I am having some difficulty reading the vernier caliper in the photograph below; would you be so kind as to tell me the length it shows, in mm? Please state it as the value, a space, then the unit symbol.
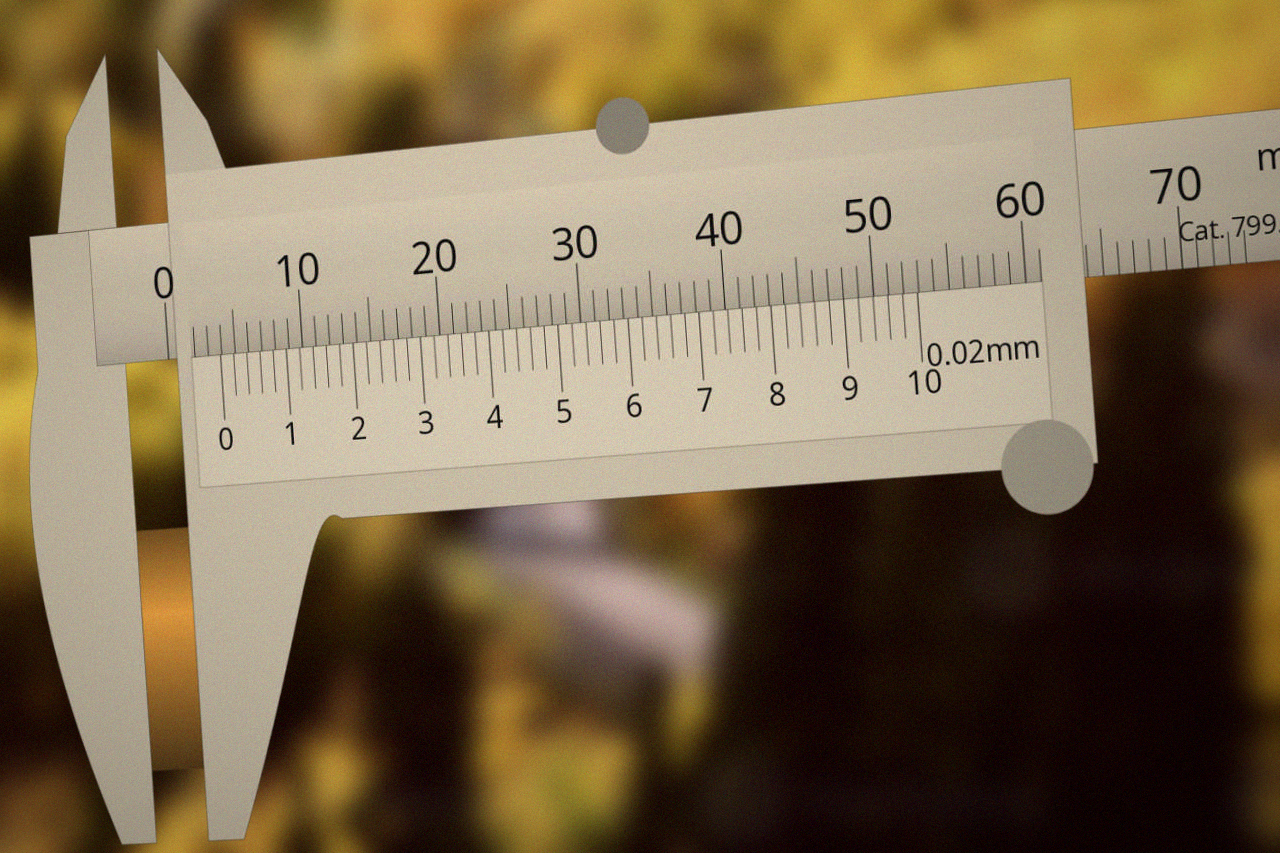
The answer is 3.9 mm
